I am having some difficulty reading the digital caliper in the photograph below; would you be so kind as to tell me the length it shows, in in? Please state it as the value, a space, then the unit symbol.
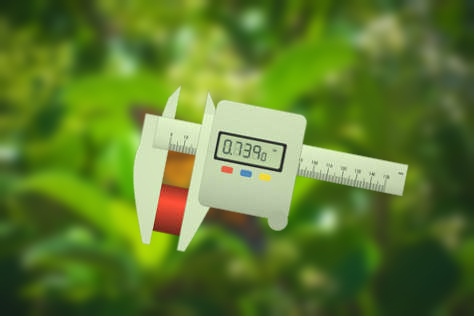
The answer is 0.7390 in
